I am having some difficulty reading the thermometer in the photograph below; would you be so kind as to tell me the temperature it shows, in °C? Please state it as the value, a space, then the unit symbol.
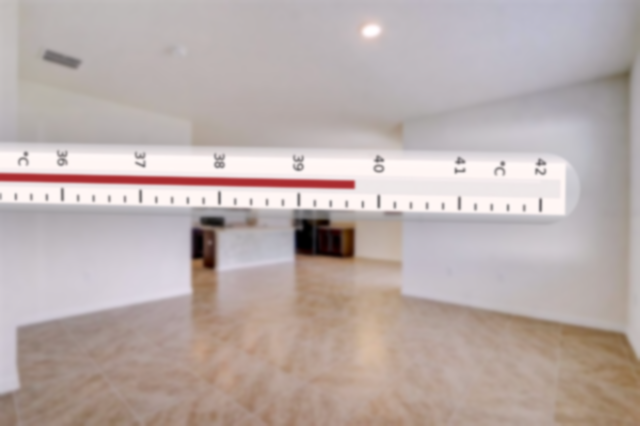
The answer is 39.7 °C
